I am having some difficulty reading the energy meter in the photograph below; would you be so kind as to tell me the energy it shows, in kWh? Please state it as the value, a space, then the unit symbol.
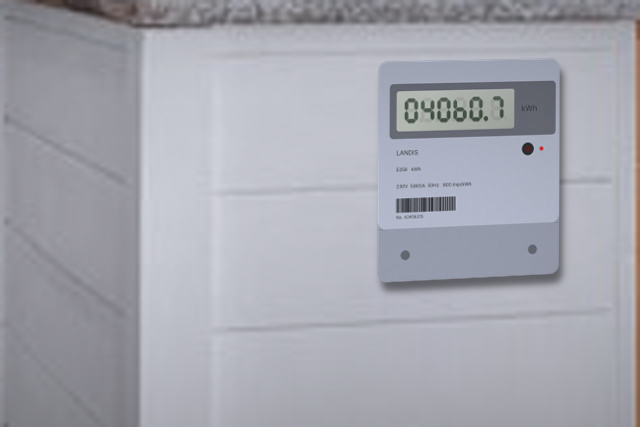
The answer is 4060.7 kWh
